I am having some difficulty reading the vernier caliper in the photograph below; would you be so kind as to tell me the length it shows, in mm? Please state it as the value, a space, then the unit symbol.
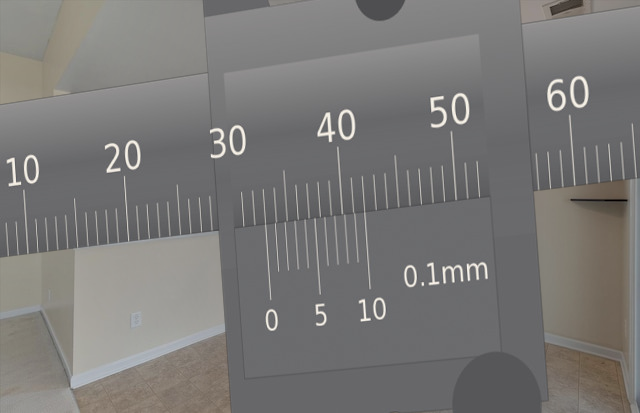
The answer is 33.0 mm
